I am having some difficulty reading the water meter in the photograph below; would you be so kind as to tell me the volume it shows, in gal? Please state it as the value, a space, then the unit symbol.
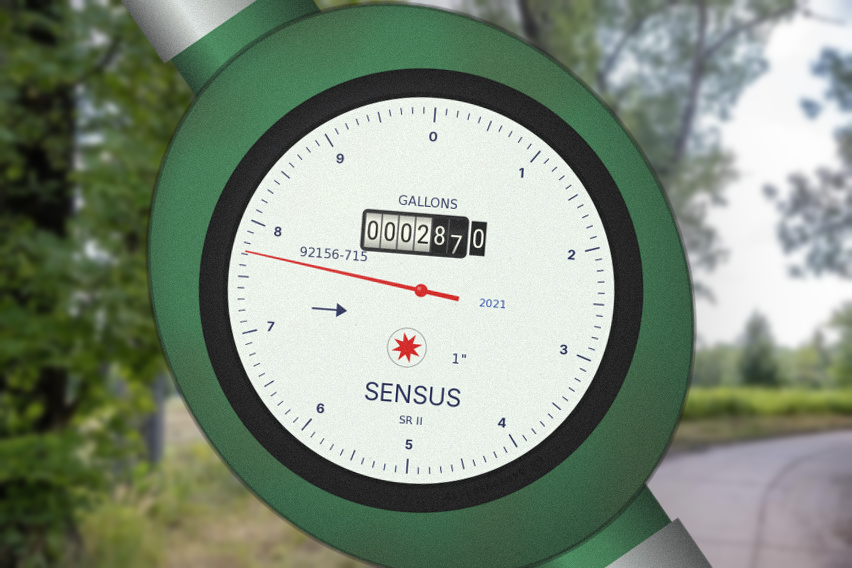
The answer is 2867.7 gal
